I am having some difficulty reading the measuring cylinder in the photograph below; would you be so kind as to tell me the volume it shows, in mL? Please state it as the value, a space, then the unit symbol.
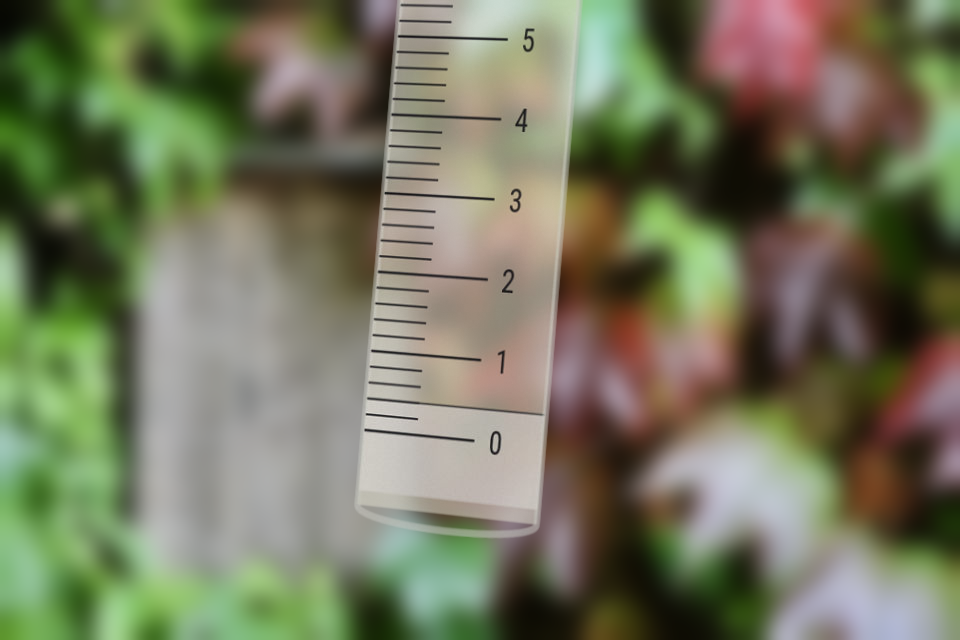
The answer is 0.4 mL
